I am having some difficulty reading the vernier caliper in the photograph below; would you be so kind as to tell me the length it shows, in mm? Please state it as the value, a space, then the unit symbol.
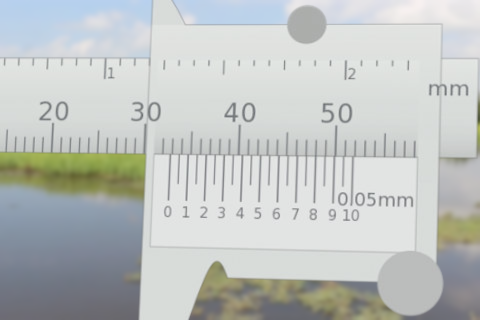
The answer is 32.8 mm
